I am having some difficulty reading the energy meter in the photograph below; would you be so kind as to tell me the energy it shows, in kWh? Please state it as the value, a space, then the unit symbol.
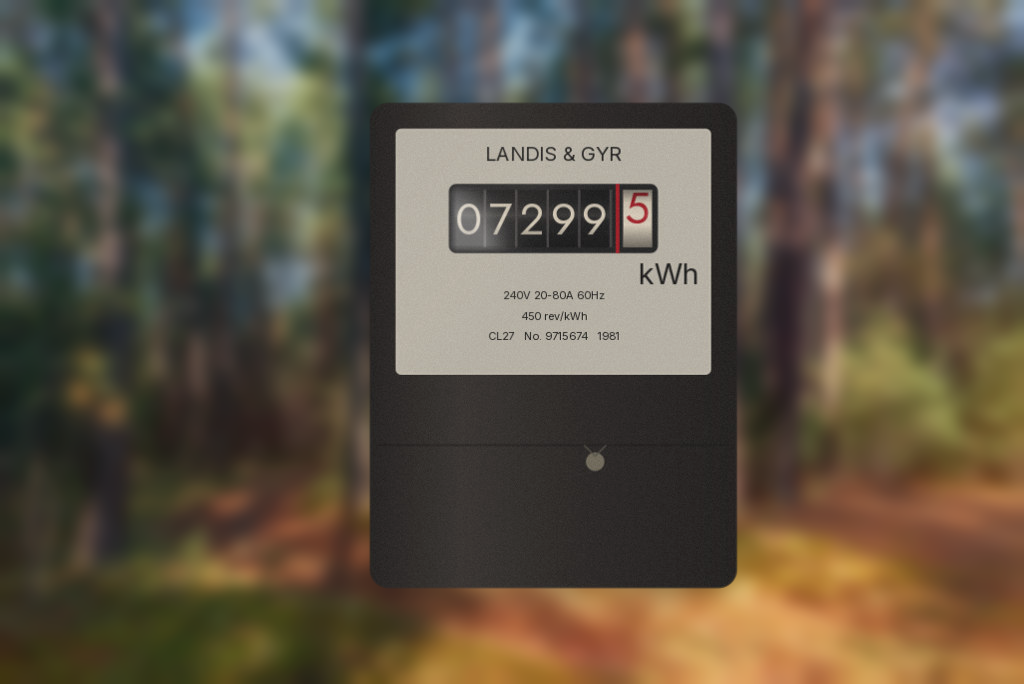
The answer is 7299.5 kWh
